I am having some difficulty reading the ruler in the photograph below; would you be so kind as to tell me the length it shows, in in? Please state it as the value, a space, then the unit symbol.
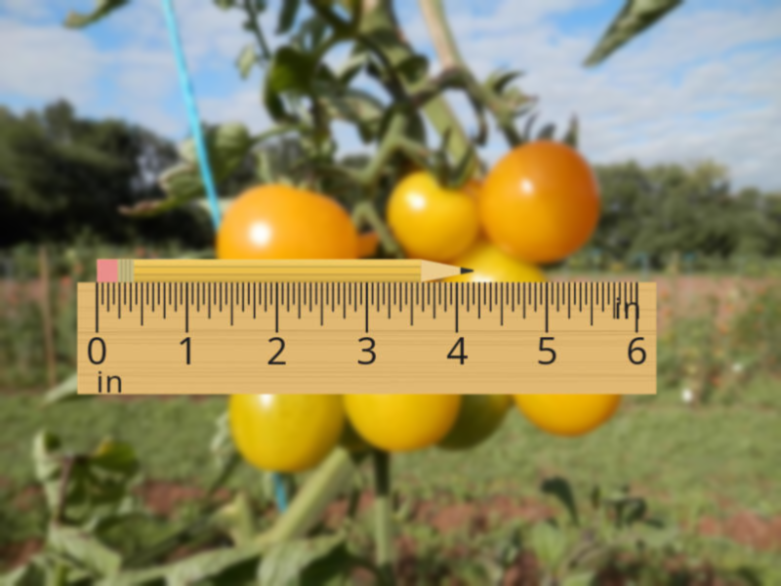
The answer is 4.1875 in
